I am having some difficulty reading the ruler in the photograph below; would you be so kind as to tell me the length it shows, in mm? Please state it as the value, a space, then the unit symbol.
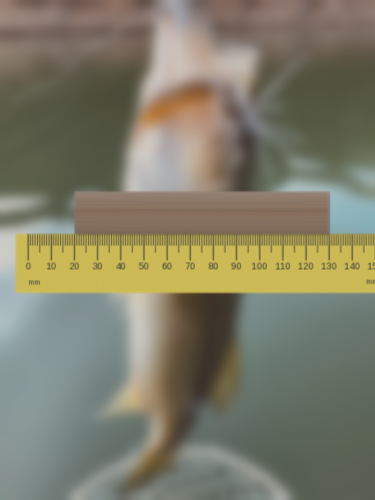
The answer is 110 mm
